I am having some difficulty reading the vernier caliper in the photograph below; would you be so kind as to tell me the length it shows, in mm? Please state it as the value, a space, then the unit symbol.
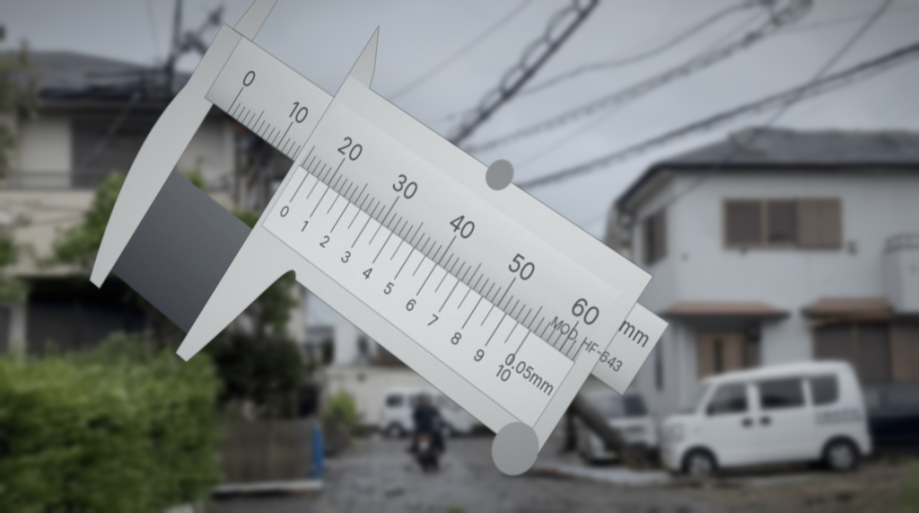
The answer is 16.4 mm
